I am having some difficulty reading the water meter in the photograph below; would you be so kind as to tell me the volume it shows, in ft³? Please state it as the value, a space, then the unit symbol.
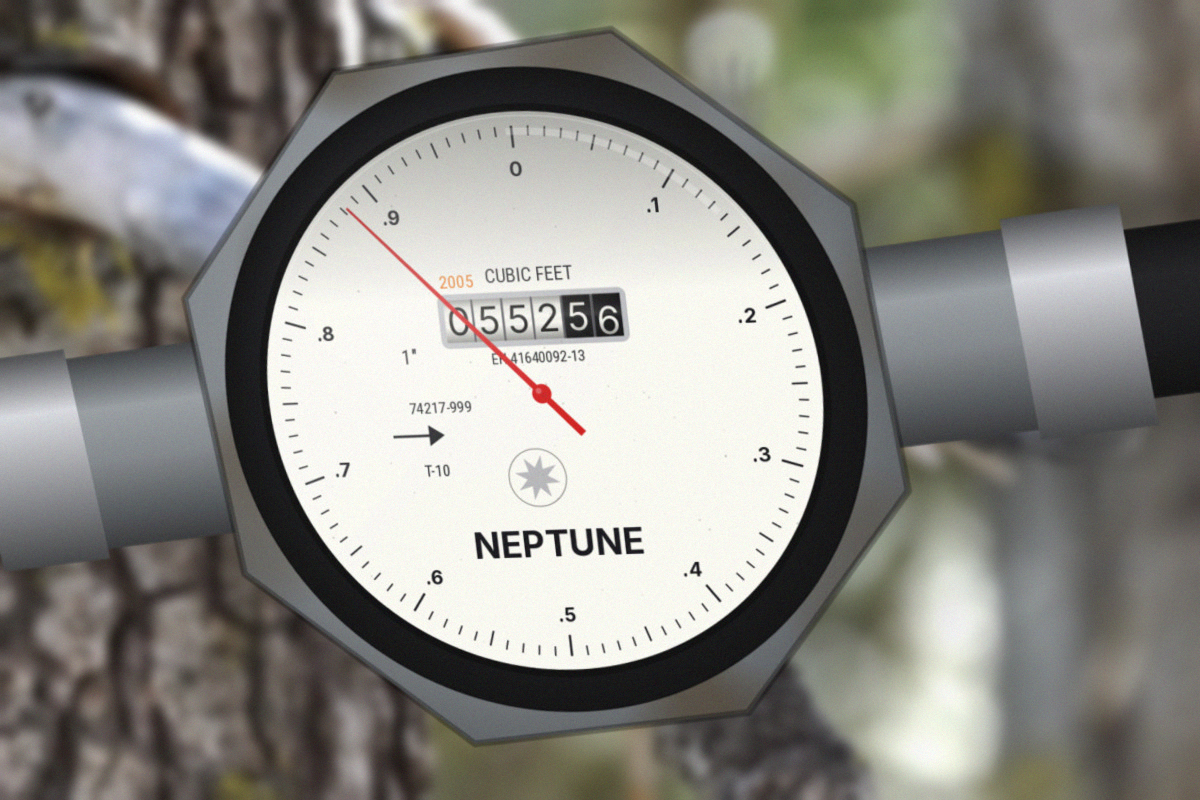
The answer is 55255.88 ft³
